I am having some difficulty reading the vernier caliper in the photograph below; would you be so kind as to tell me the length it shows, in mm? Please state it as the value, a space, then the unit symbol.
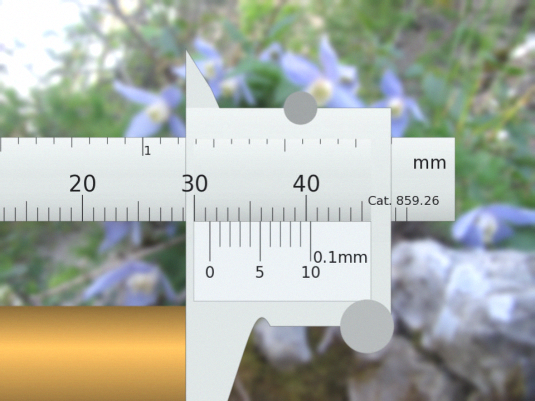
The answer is 31.4 mm
